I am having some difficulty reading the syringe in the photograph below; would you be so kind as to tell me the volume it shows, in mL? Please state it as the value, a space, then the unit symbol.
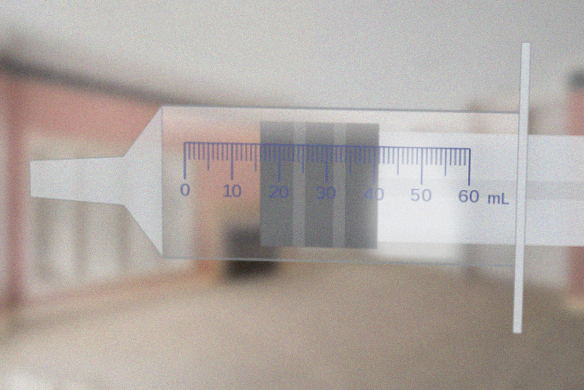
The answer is 16 mL
